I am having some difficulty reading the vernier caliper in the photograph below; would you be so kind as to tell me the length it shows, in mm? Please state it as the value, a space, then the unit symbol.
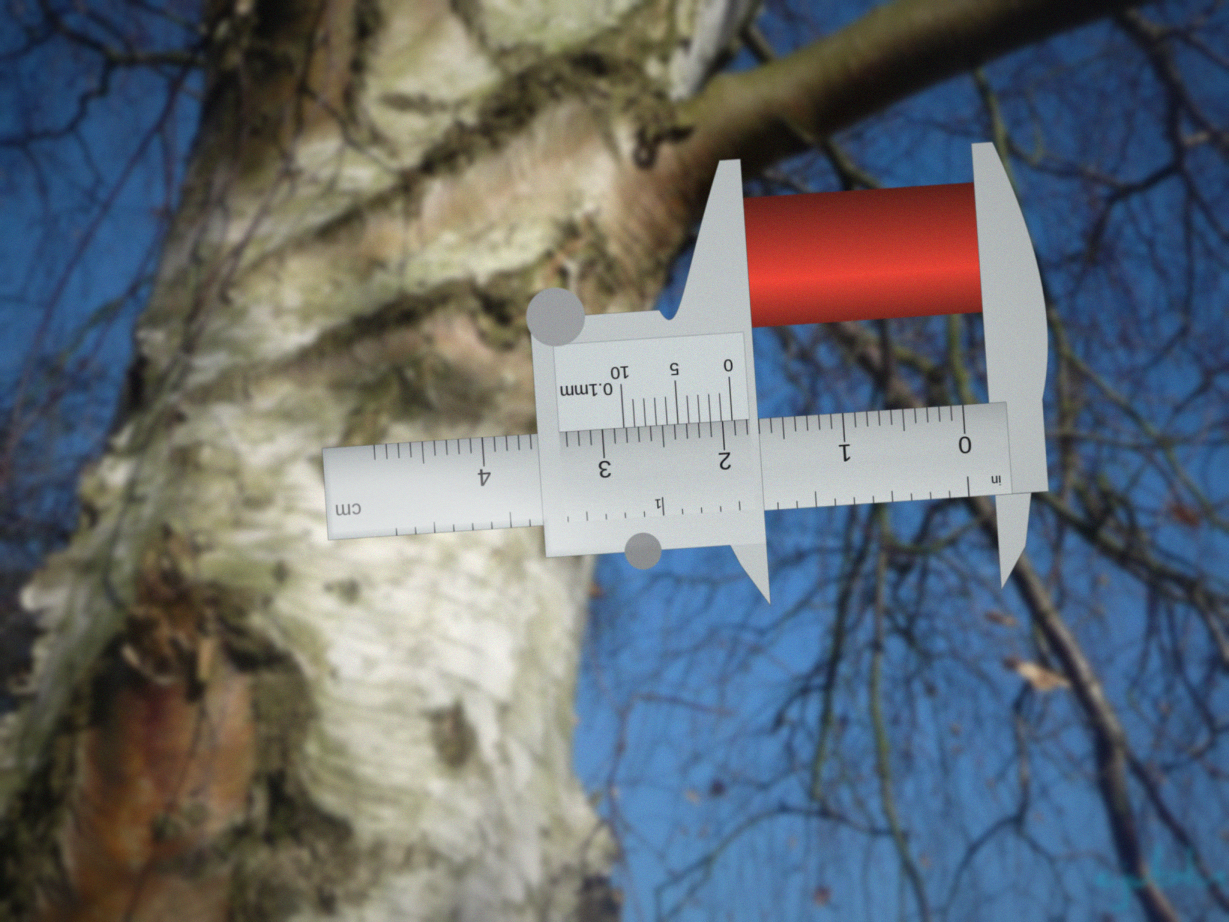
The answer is 19.2 mm
